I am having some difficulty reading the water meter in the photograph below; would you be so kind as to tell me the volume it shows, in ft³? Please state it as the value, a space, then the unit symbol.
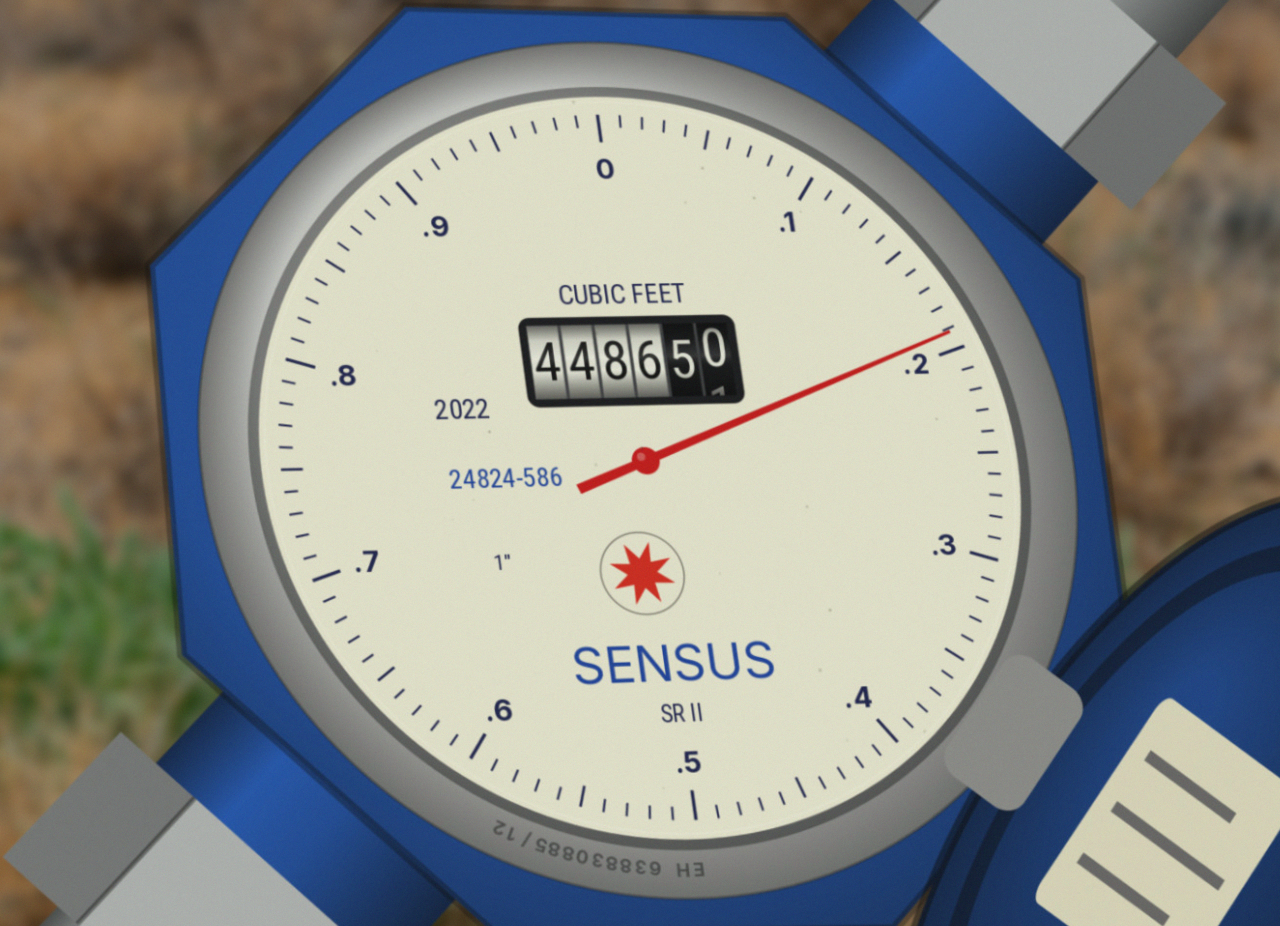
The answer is 448650.19 ft³
